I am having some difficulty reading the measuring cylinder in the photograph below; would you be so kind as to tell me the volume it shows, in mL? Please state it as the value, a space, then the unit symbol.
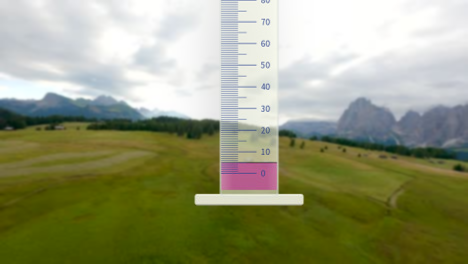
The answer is 5 mL
